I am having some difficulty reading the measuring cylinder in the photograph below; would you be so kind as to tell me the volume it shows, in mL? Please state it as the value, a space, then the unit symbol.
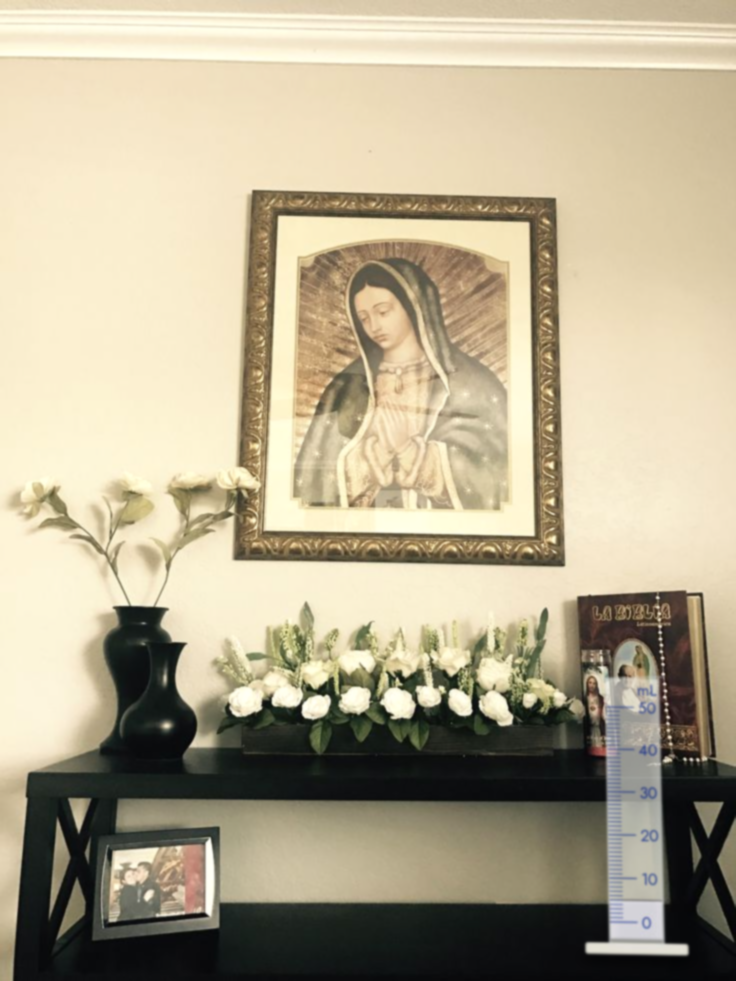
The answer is 5 mL
